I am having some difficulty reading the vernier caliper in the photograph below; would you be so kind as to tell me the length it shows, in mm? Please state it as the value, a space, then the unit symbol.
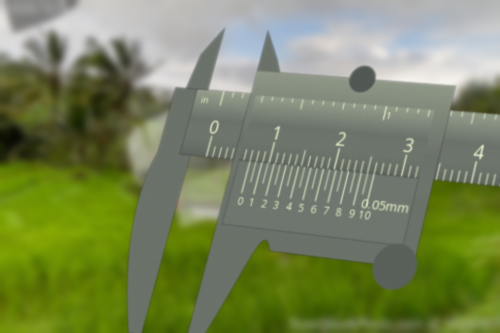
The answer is 7.0 mm
